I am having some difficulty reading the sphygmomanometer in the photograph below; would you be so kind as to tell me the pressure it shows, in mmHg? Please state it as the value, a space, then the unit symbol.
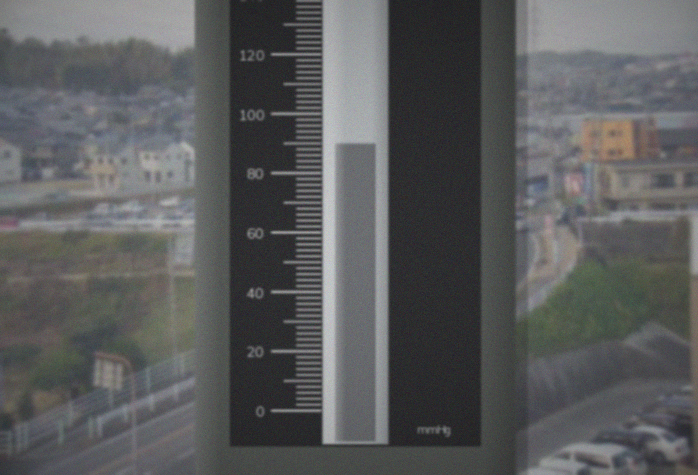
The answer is 90 mmHg
